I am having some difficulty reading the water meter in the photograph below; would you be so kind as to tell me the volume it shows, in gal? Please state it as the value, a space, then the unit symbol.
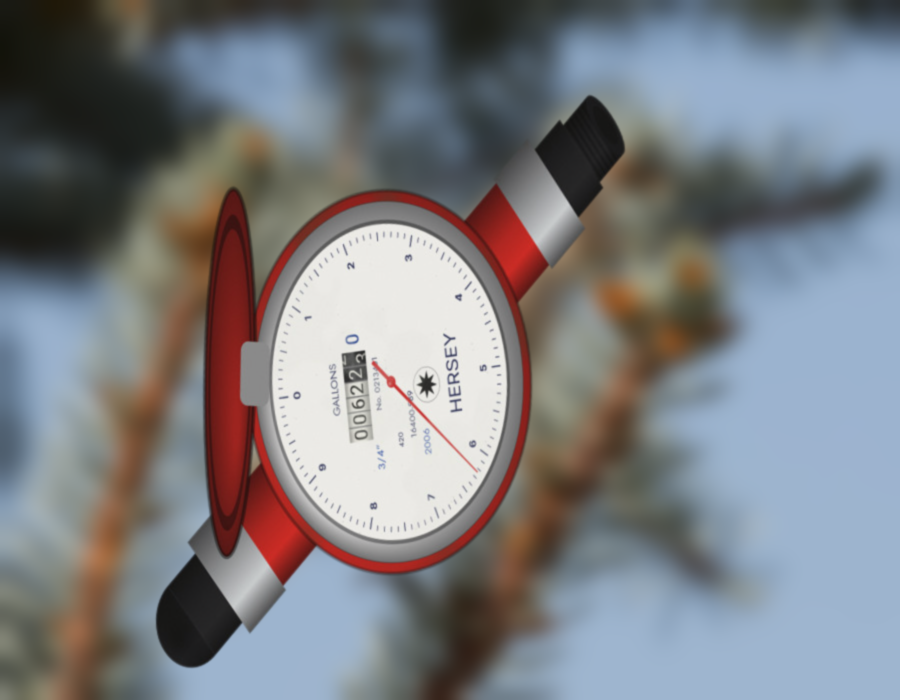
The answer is 62226.2 gal
